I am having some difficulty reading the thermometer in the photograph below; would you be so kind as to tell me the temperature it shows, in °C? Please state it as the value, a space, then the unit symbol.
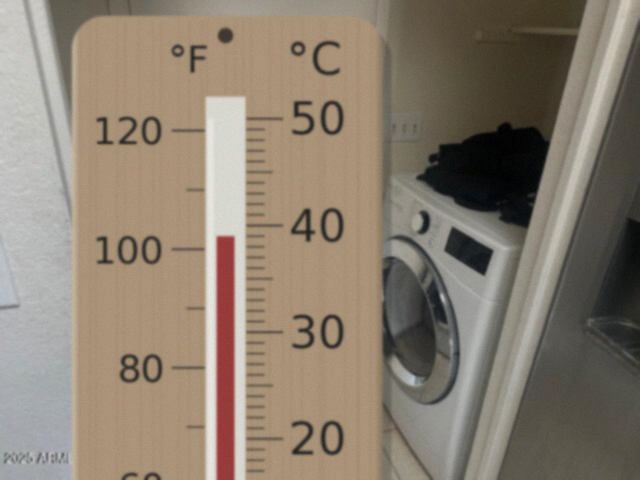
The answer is 39 °C
